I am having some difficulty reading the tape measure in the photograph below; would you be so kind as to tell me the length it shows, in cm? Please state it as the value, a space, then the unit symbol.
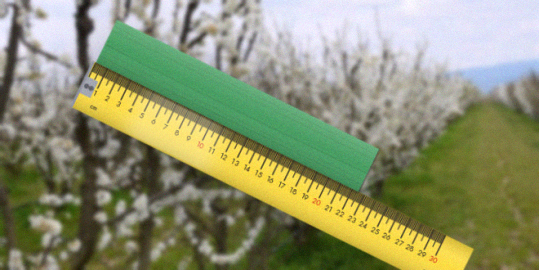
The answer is 22.5 cm
